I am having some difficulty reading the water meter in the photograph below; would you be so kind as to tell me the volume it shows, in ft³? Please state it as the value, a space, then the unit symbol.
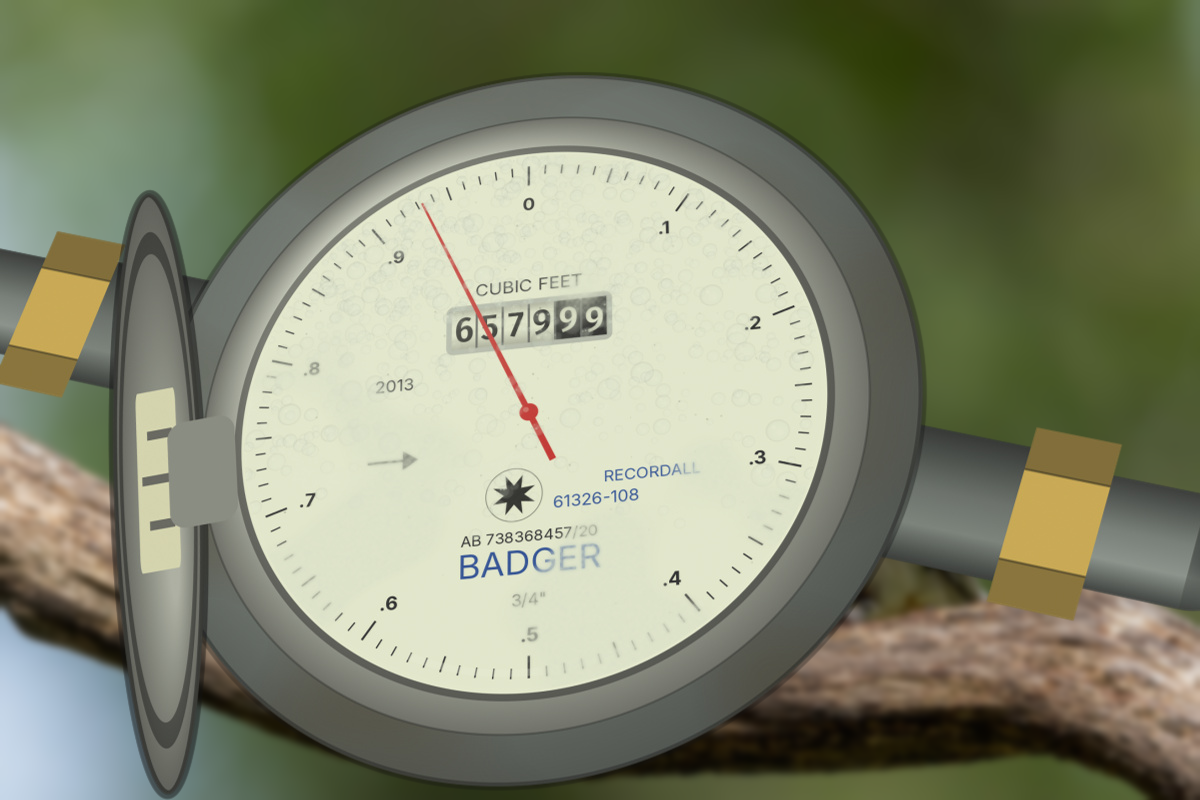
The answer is 657998.93 ft³
